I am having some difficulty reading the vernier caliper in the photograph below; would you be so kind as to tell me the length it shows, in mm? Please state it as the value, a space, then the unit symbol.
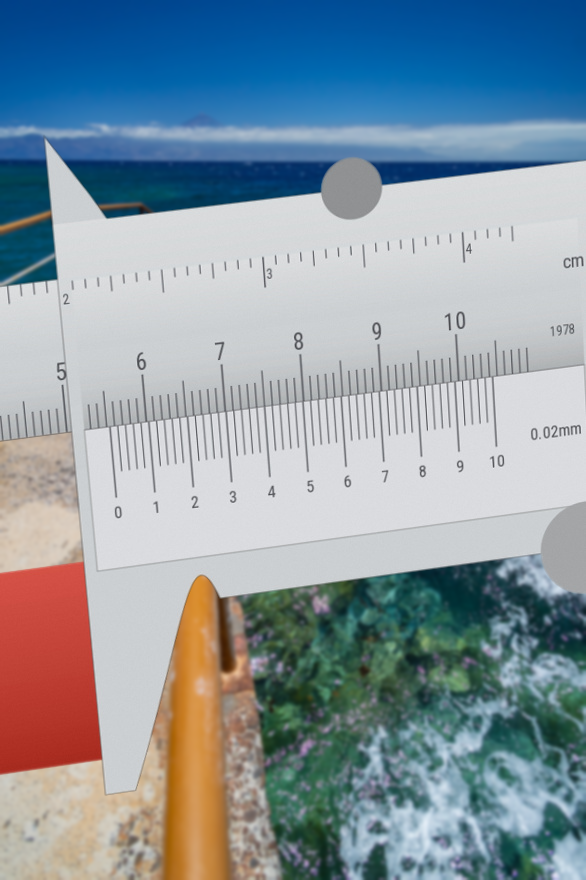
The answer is 55.4 mm
